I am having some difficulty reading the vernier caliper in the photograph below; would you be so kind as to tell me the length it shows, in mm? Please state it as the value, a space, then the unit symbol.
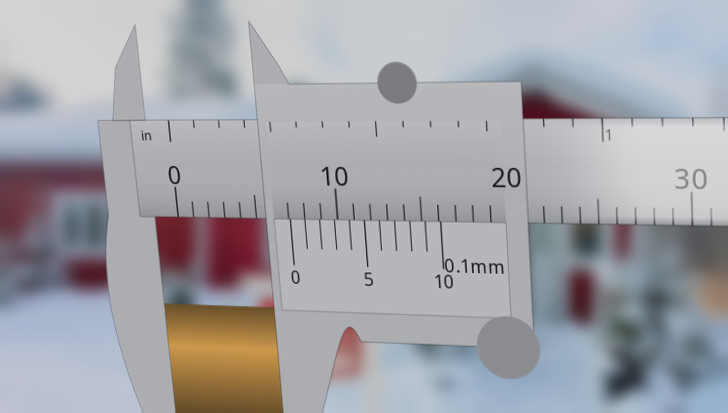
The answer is 7.1 mm
